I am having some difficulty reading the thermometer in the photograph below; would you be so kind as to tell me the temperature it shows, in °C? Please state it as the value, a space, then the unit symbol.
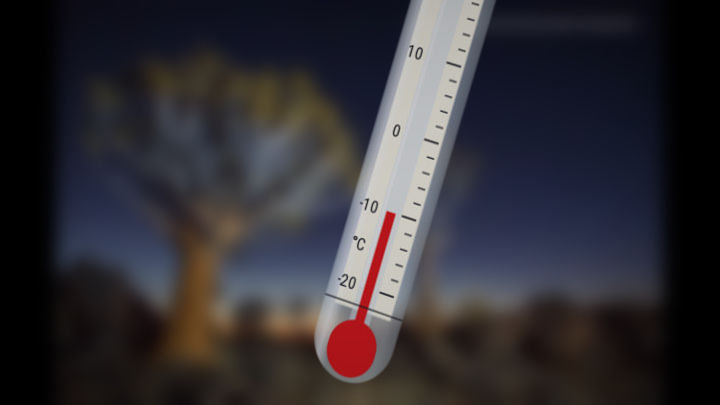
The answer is -10 °C
